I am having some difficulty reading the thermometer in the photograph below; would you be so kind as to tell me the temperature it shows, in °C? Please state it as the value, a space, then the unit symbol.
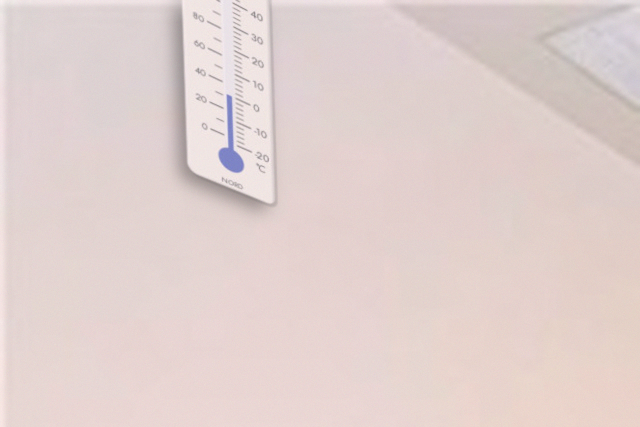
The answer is 0 °C
